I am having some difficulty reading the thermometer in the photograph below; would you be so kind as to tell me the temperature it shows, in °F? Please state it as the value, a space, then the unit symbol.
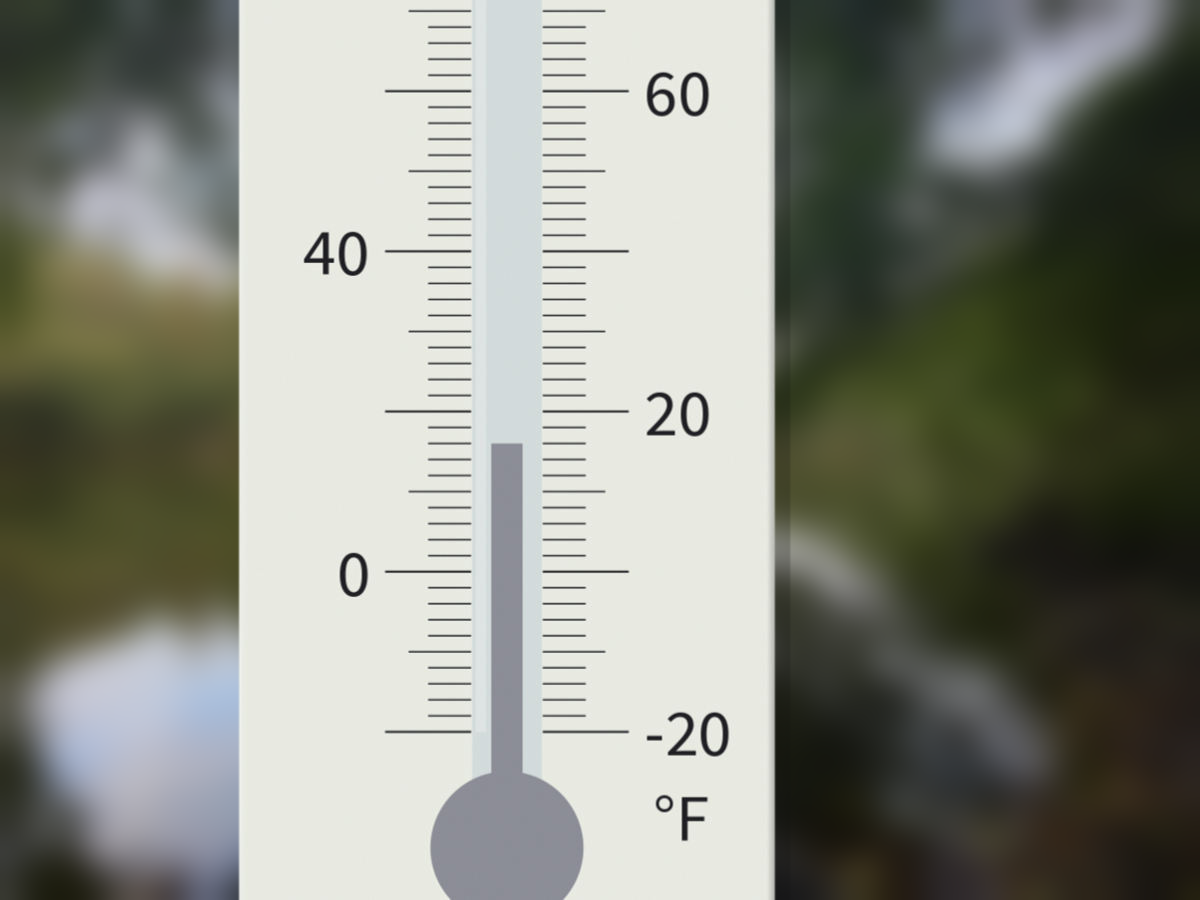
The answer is 16 °F
